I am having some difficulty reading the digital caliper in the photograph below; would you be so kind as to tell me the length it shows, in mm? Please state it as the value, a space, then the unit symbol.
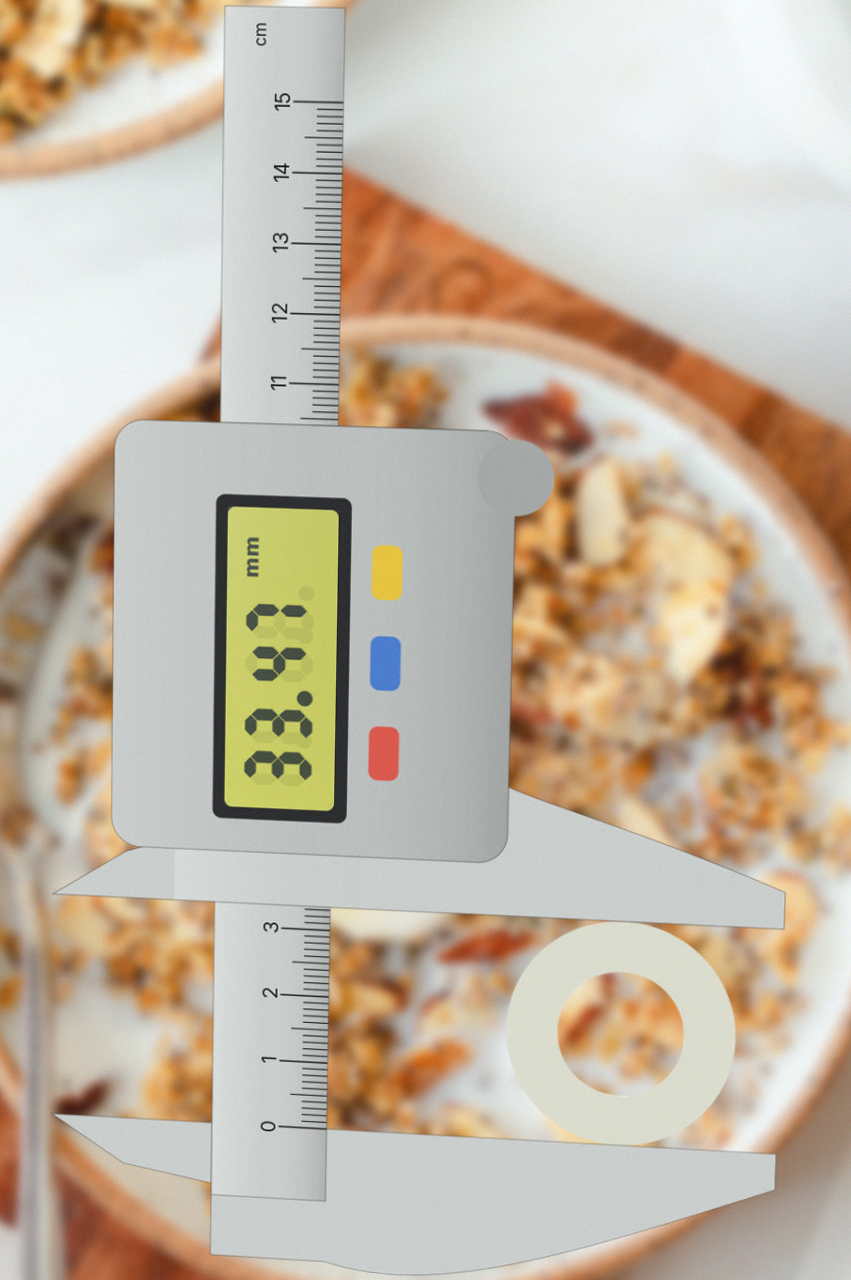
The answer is 33.47 mm
